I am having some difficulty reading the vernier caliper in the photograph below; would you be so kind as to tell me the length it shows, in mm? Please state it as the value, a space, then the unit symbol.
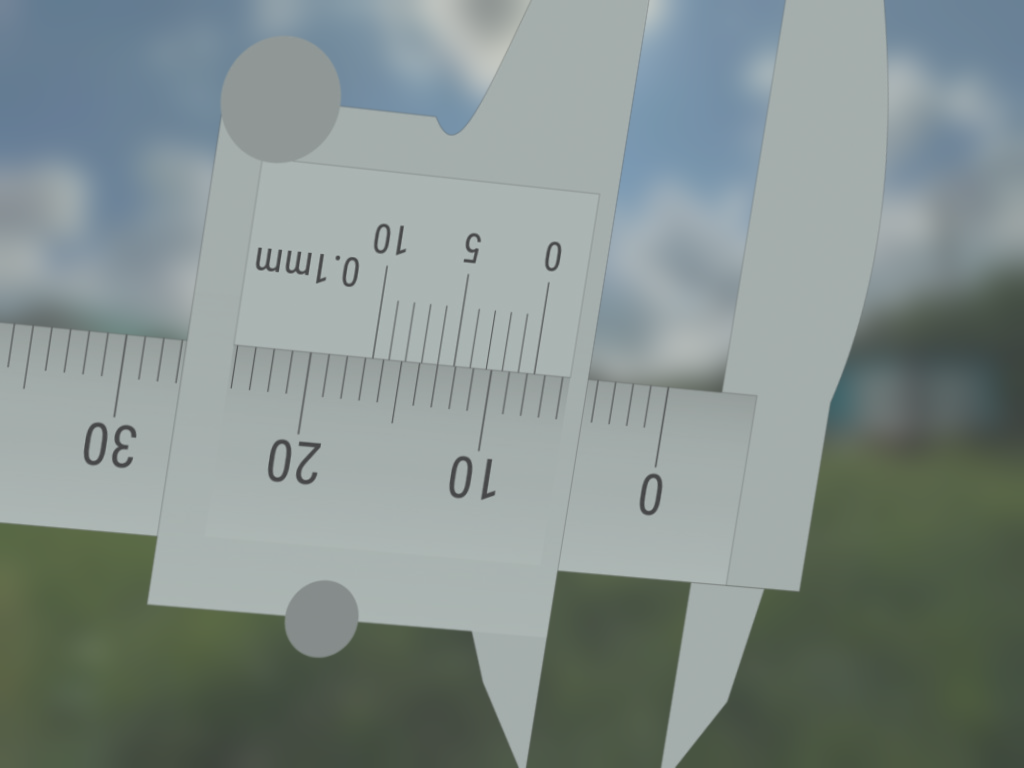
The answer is 7.6 mm
